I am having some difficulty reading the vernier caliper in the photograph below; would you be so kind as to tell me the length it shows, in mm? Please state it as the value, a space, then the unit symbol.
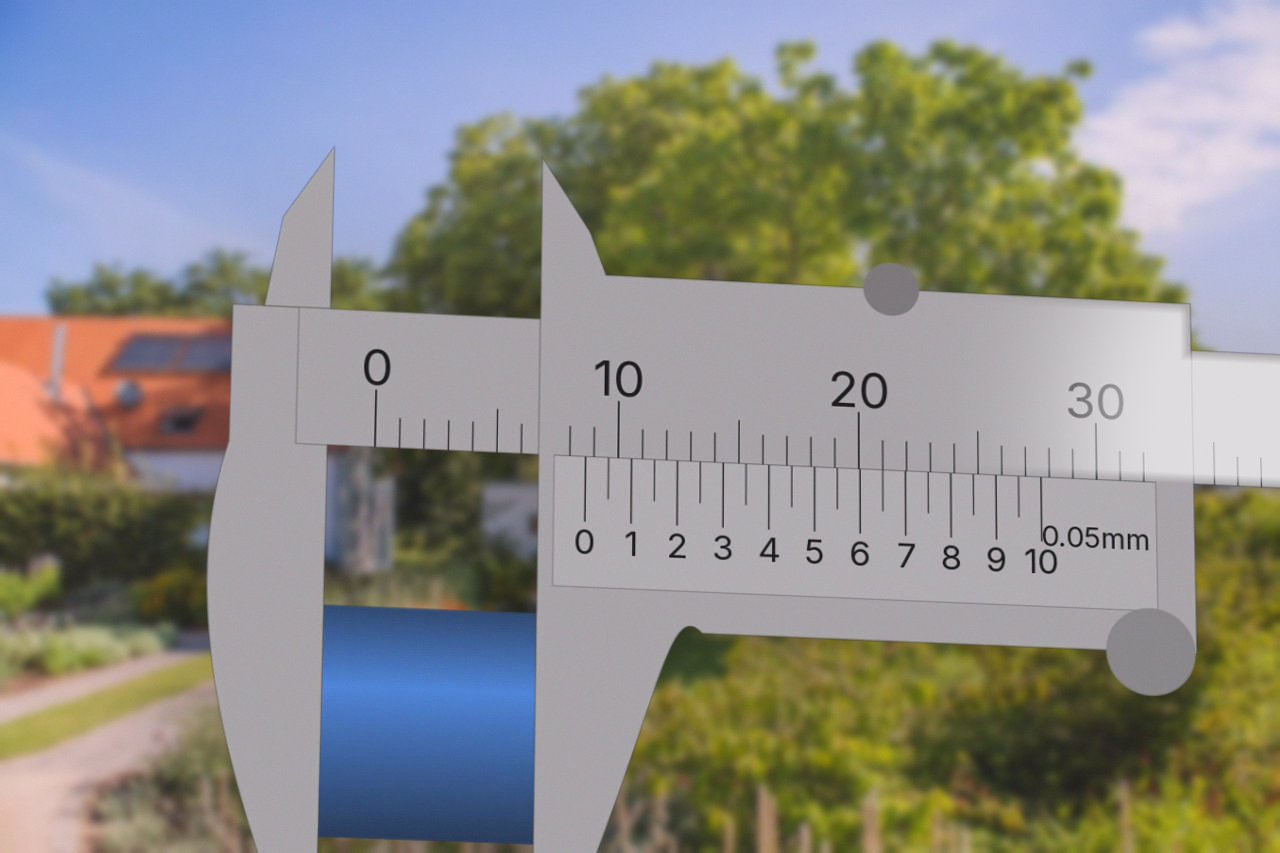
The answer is 8.65 mm
